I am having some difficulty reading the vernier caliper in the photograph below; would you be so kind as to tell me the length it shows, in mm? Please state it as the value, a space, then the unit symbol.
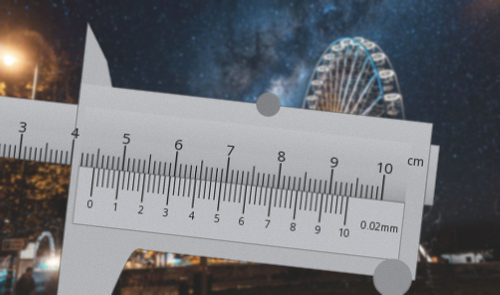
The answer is 44.5 mm
